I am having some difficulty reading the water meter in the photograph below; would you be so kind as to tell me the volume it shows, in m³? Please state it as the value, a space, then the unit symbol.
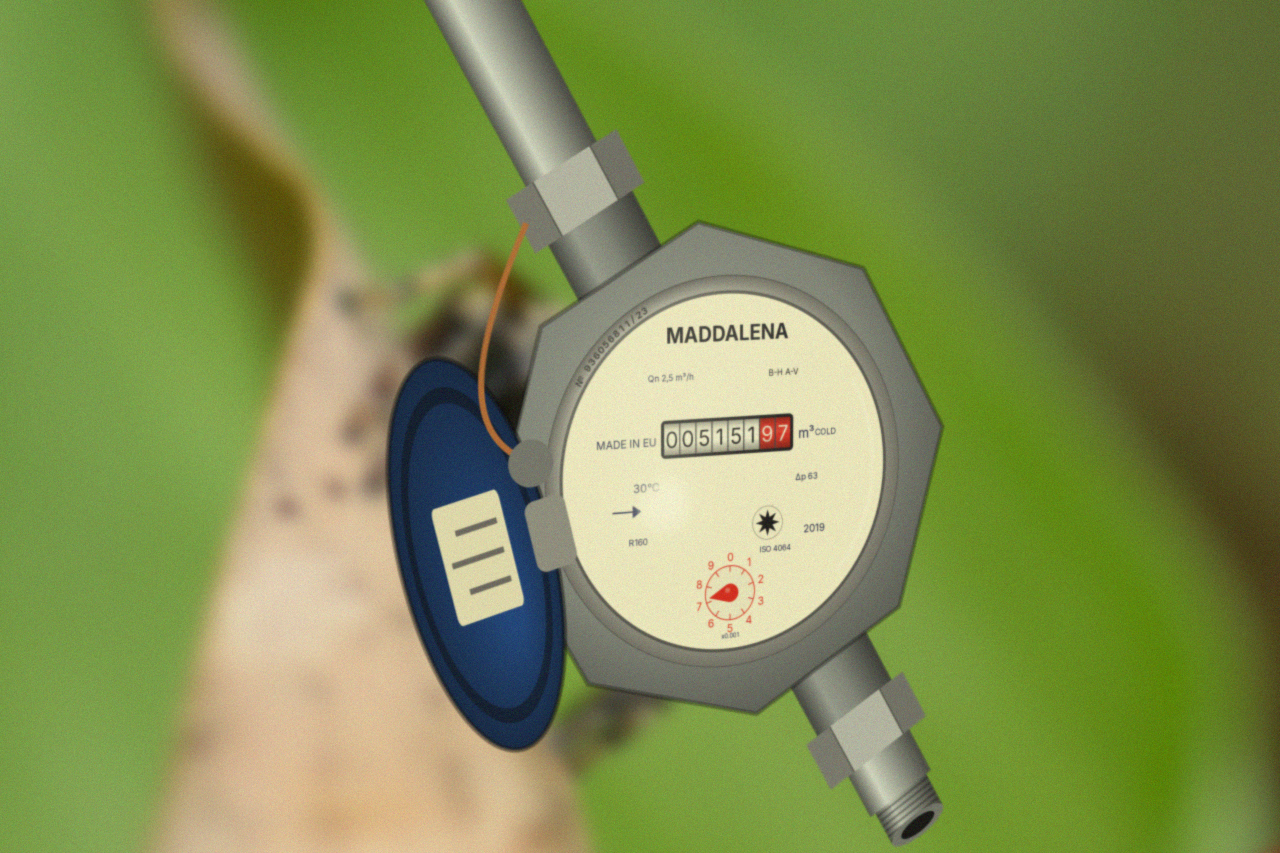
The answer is 5151.977 m³
